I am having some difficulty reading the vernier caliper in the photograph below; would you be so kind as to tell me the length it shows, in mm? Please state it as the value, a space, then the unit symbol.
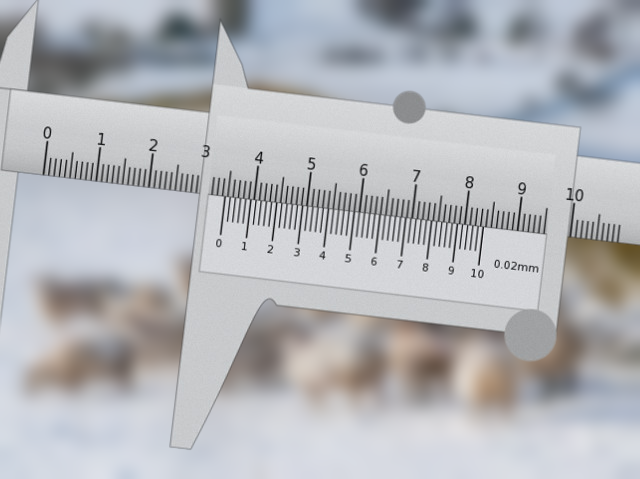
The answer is 34.5 mm
